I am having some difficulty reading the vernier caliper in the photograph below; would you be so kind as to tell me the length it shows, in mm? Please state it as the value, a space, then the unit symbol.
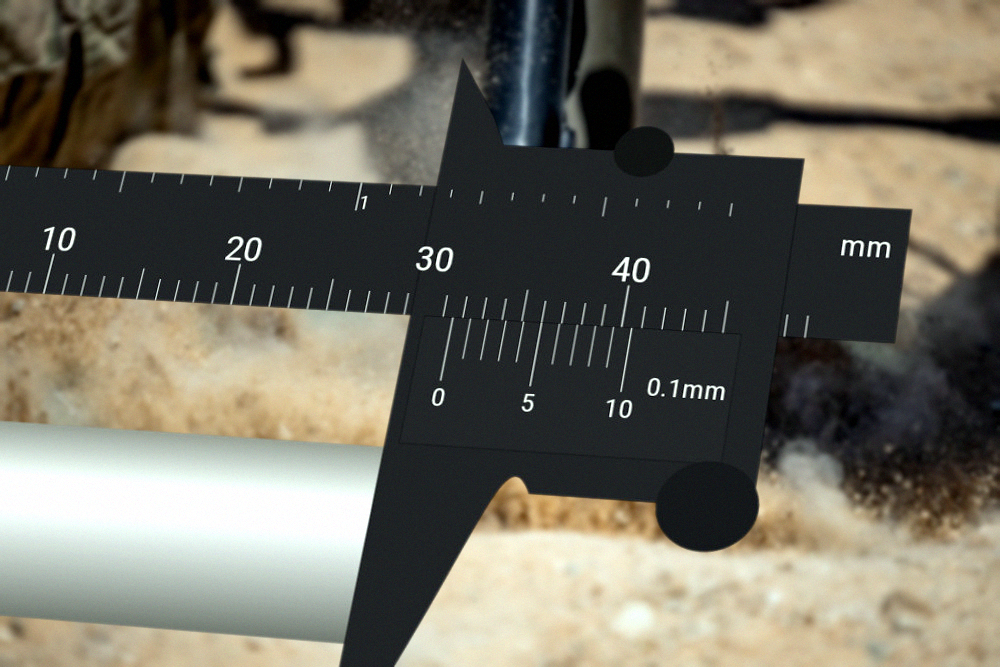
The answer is 31.5 mm
